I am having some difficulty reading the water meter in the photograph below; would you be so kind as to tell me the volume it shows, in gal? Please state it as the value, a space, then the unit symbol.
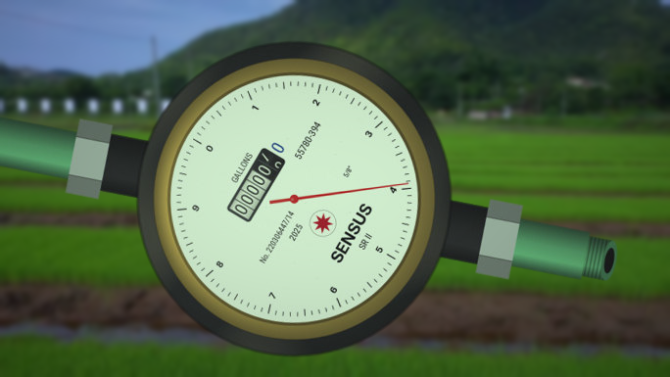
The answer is 73.9 gal
